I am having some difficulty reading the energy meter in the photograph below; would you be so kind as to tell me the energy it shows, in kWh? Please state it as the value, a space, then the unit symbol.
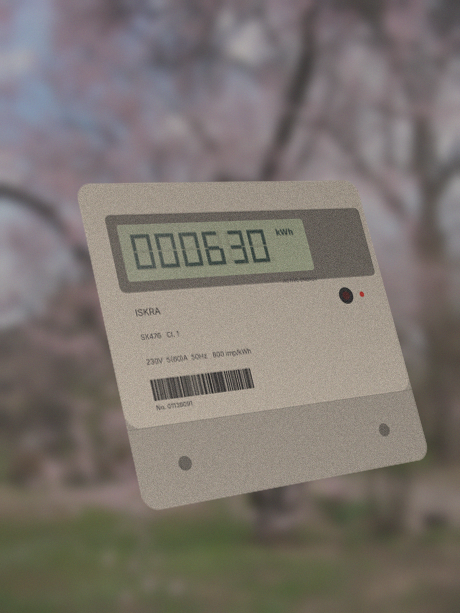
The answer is 630 kWh
